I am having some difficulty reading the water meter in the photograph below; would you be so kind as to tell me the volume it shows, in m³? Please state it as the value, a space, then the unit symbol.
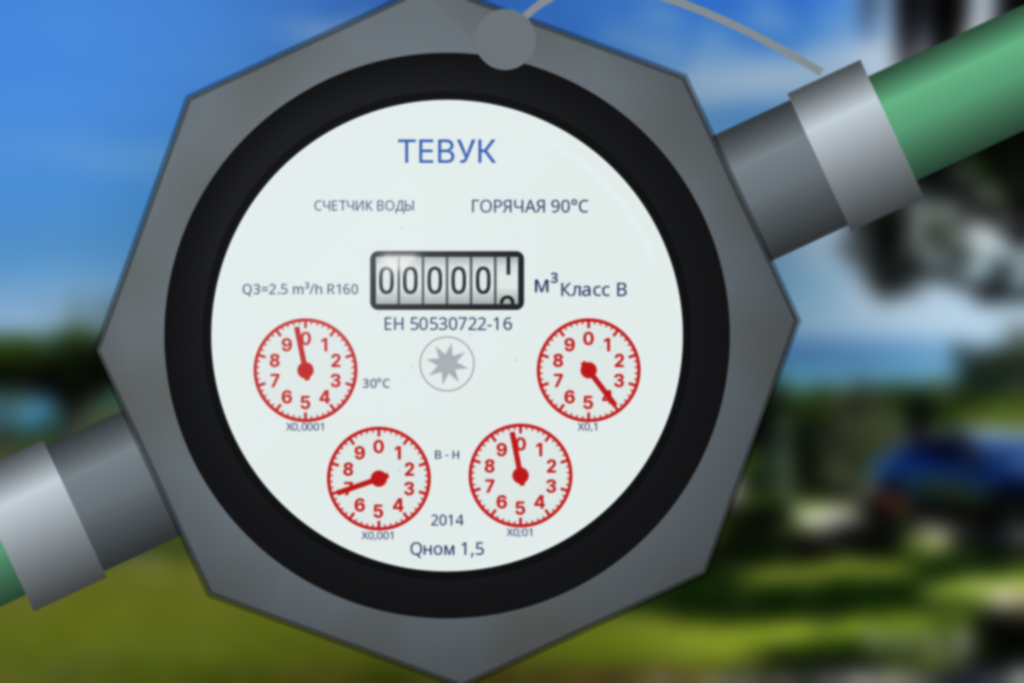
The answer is 1.3969 m³
